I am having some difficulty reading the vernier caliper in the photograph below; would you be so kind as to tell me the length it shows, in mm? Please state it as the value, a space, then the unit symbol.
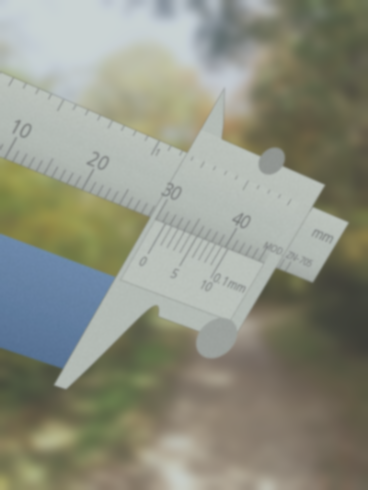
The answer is 31.4 mm
